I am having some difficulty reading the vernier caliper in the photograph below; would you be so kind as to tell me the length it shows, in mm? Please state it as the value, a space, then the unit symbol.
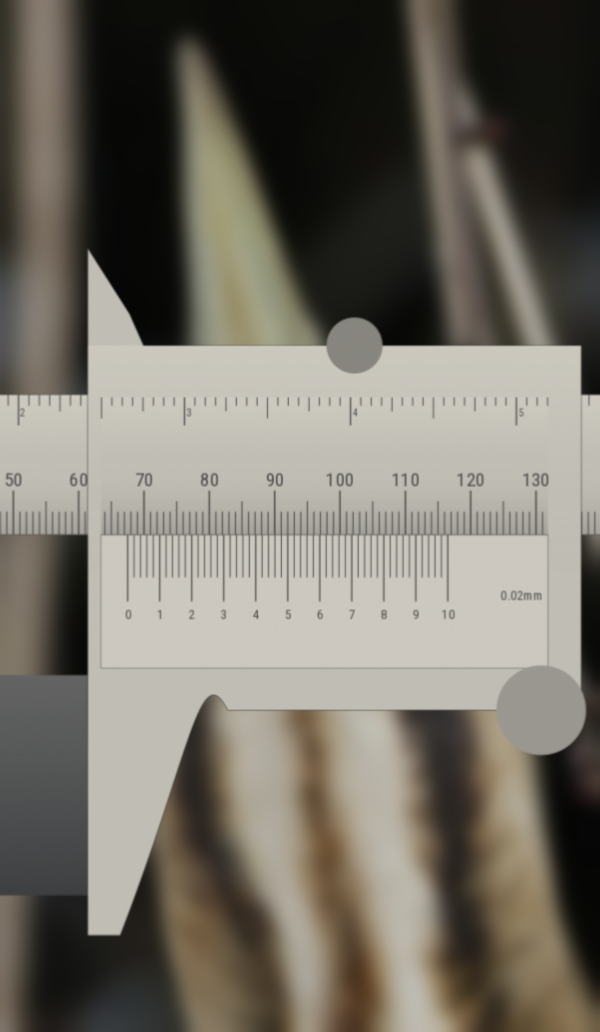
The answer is 67.5 mm
